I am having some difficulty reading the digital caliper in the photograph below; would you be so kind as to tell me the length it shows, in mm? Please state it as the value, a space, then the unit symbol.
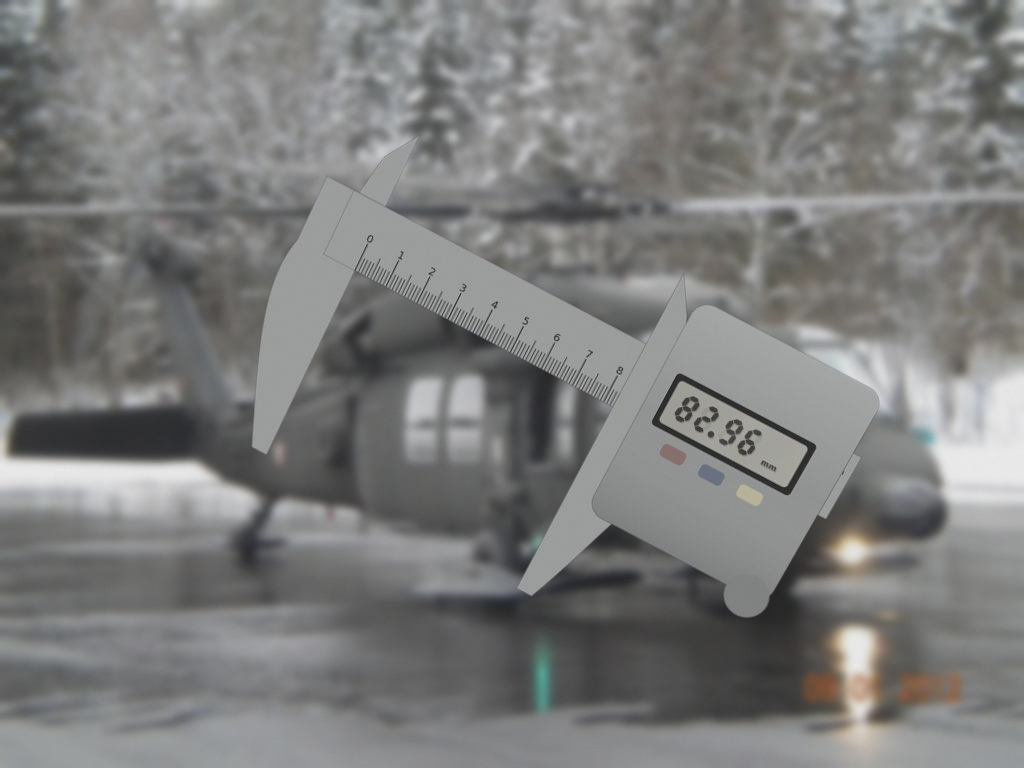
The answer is 82.96 mm
